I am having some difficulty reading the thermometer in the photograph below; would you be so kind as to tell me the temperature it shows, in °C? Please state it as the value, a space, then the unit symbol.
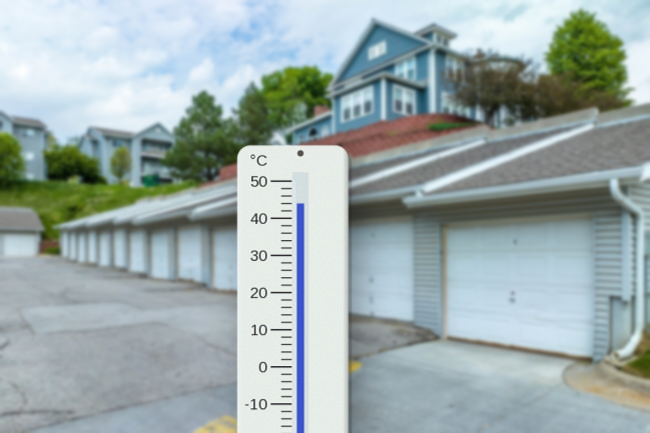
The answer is 44 °C
